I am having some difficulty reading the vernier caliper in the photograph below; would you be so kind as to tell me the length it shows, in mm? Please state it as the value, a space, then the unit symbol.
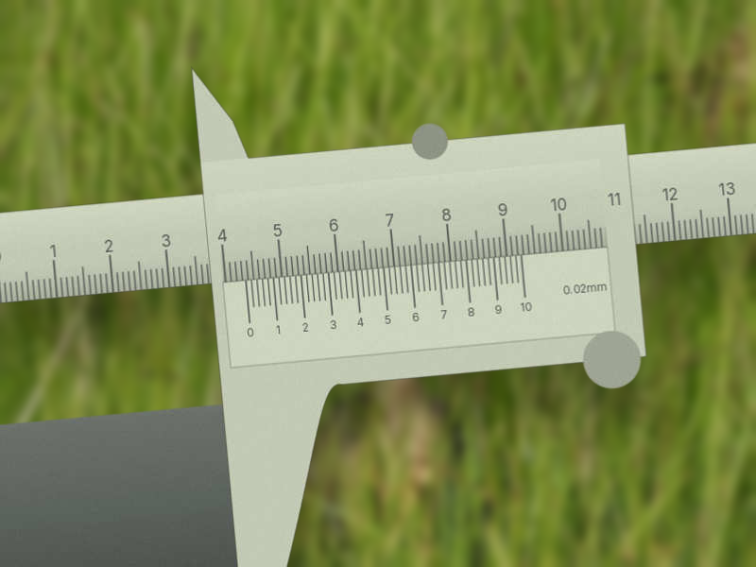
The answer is 43.6 mm
